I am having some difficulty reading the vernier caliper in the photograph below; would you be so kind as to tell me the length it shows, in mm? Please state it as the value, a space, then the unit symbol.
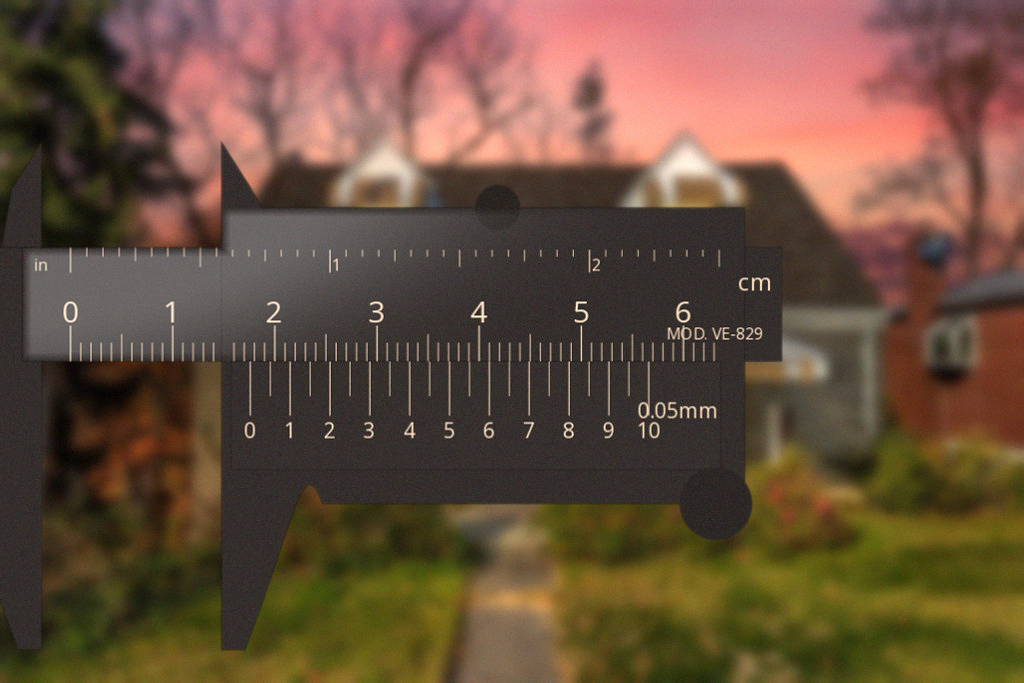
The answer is 17.6 mm
